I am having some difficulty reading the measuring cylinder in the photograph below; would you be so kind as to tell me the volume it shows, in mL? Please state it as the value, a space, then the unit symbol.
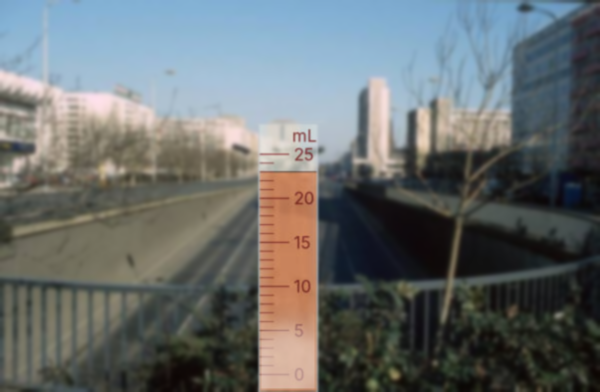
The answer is 23 mL
